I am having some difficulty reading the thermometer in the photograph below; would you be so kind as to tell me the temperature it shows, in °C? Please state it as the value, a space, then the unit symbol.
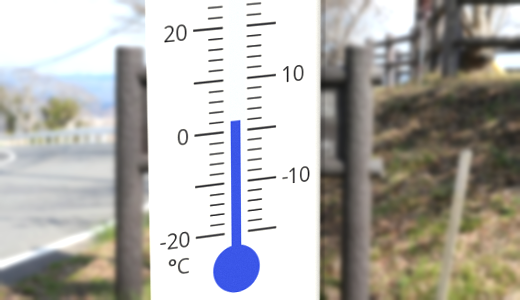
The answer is 2 °C
